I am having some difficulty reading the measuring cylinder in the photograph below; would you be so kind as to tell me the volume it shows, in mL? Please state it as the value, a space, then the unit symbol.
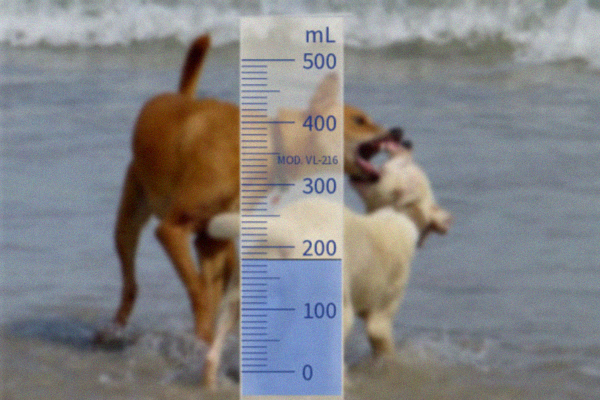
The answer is 180 mL
